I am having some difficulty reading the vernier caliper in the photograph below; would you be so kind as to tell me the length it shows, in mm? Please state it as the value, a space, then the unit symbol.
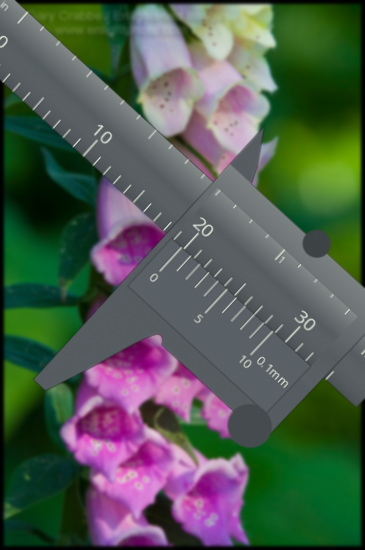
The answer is 19.8 mm
